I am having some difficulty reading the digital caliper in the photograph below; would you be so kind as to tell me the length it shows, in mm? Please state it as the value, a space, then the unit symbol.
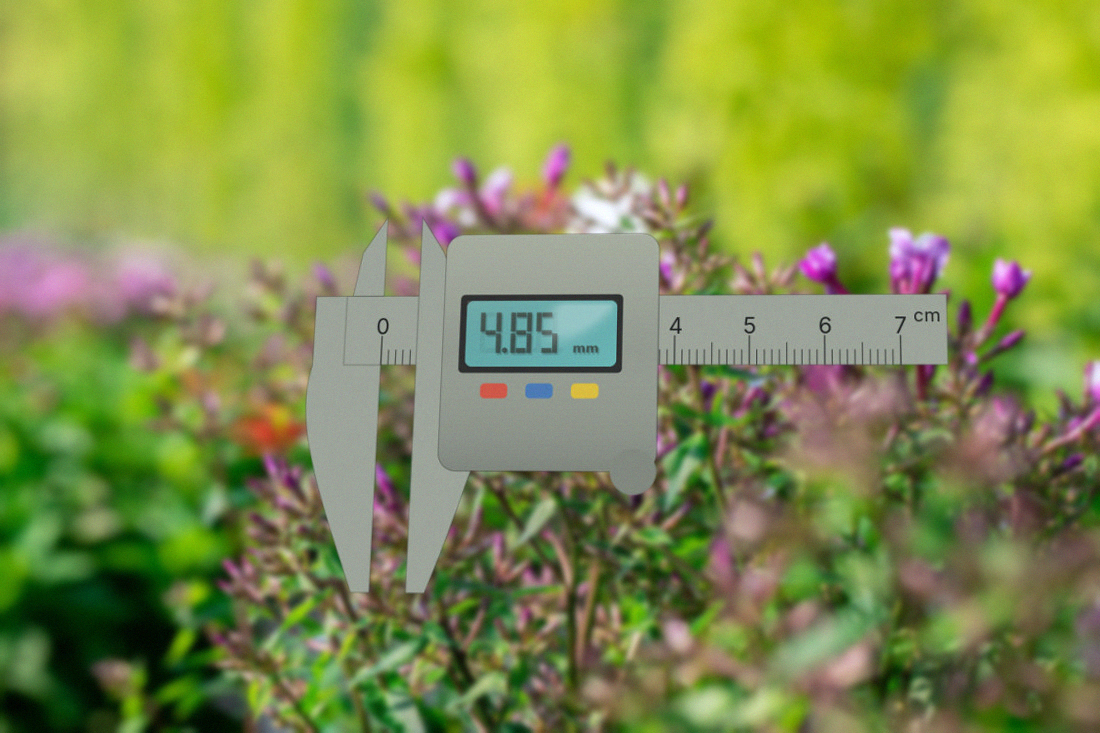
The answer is 4.85 mm
